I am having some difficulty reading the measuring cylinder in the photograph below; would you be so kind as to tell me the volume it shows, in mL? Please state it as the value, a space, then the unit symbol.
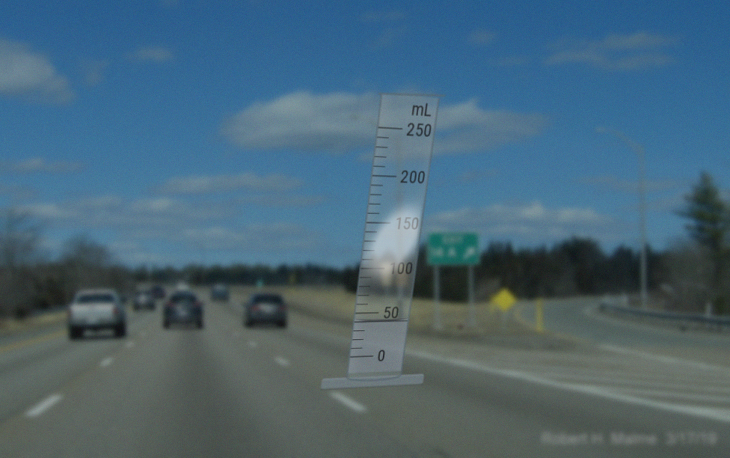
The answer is 40 mL
